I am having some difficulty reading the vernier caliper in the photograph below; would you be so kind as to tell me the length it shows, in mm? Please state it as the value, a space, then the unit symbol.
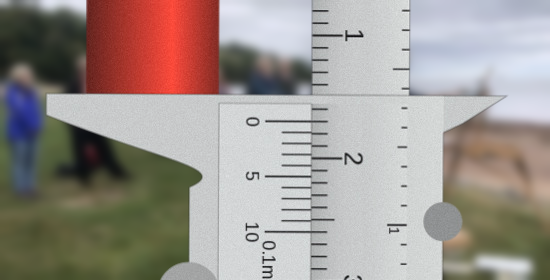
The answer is 17.0 mm
